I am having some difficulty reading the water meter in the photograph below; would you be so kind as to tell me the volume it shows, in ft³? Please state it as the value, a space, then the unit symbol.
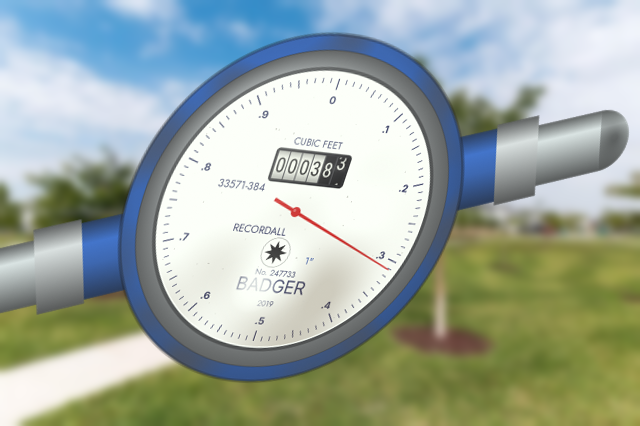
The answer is 383.31 ft³
